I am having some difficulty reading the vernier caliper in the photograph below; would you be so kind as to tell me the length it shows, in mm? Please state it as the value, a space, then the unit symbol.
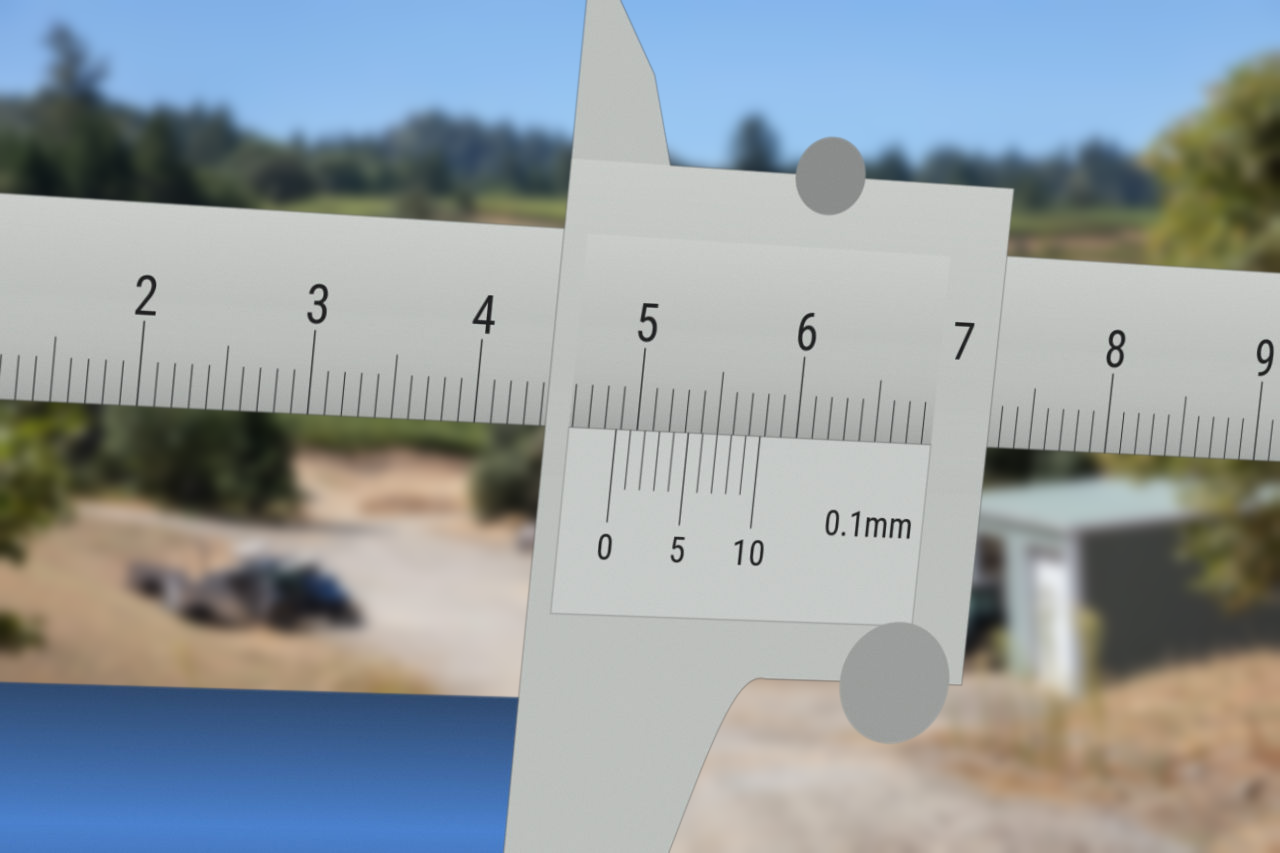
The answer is 48.7 mm
